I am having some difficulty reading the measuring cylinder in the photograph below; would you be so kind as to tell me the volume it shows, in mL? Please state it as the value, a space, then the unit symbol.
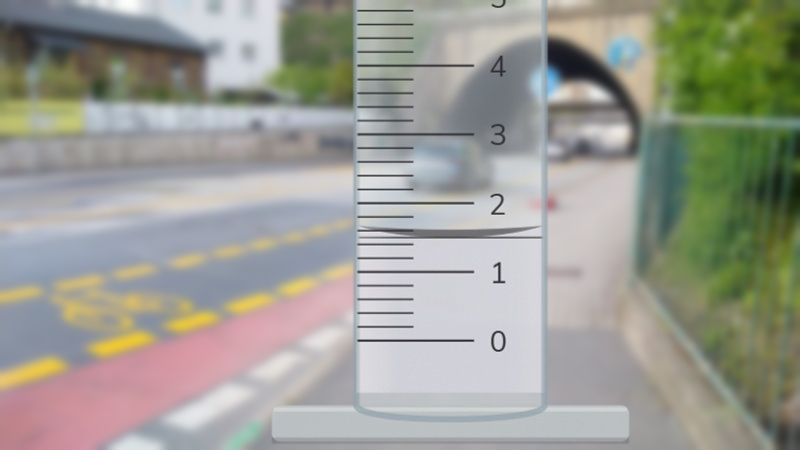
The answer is 1.5 mL
